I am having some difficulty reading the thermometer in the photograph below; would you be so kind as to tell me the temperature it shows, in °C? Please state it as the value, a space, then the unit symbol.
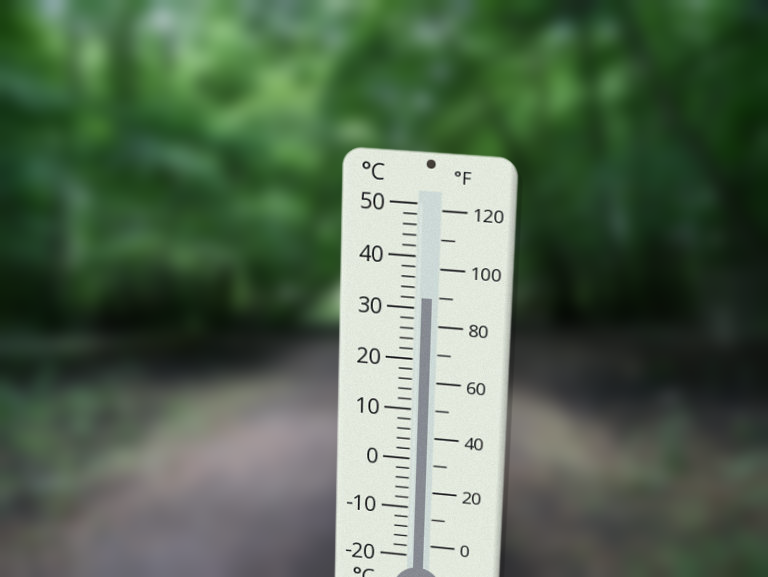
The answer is 32 °C
